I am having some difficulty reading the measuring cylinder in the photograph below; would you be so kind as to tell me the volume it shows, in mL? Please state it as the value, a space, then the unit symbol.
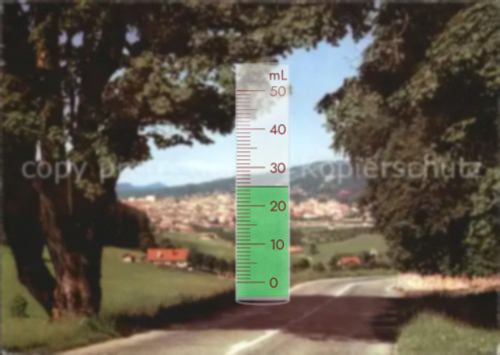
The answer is 25 mL
